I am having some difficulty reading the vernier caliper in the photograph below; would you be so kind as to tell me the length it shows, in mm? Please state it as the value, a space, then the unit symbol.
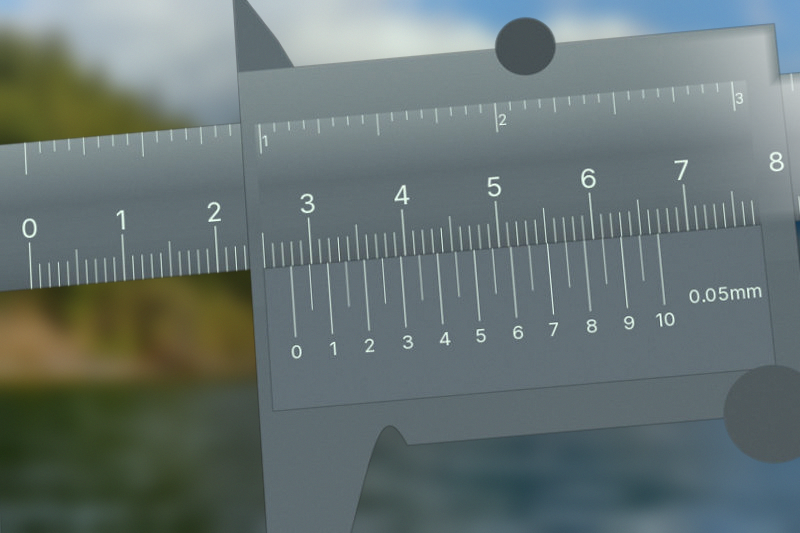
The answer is 27.8 mm
